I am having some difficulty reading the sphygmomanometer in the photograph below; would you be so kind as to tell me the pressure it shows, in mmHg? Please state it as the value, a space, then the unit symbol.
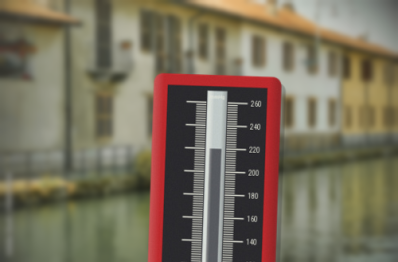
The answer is 220 mmHg
